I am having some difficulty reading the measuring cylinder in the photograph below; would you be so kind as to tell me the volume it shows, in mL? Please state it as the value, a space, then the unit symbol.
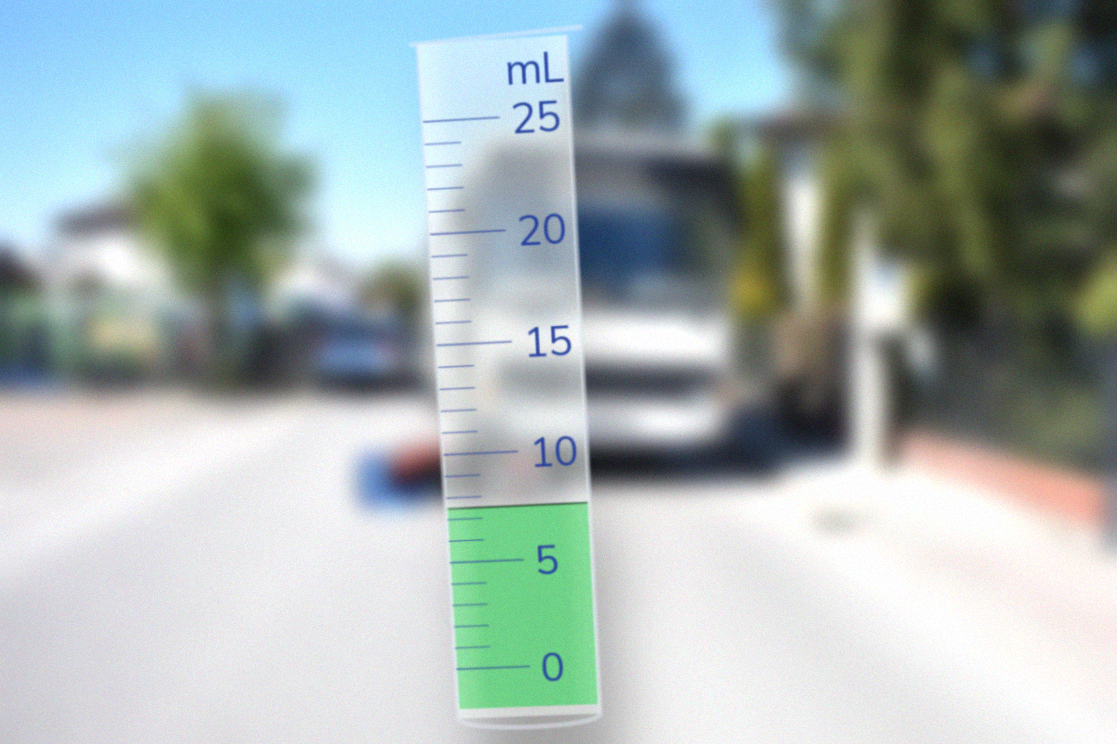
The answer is 7.5 mL
